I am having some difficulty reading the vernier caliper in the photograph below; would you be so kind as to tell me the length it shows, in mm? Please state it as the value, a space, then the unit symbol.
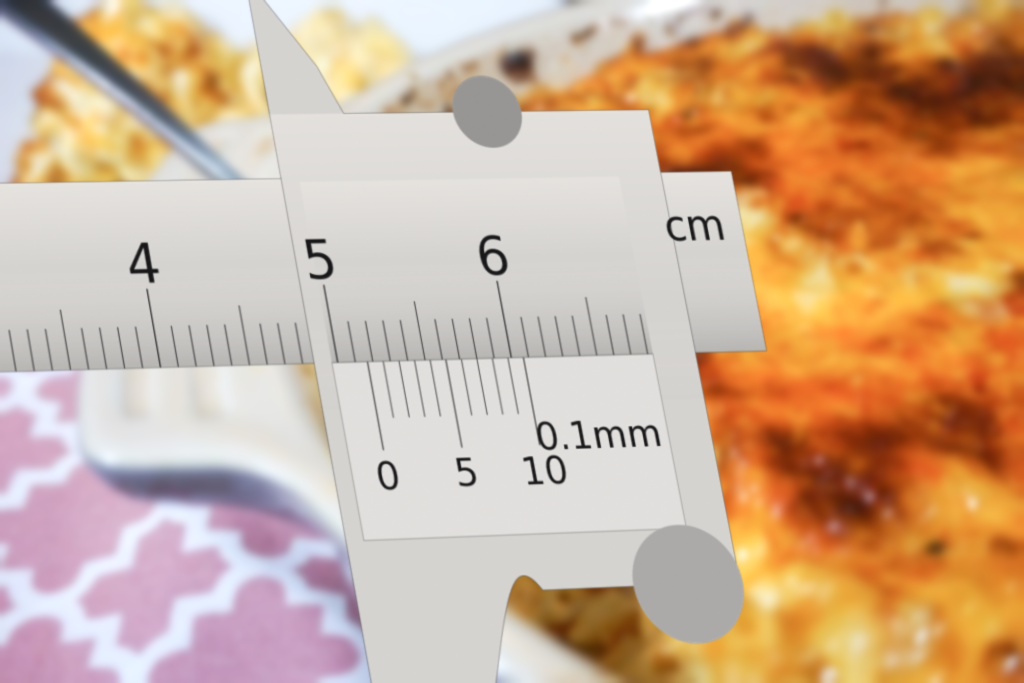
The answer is 51.7 mm
